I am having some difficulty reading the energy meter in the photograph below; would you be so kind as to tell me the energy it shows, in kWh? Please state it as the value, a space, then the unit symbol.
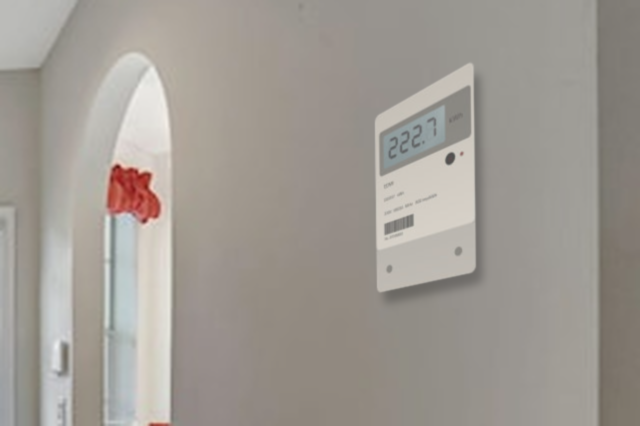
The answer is 222.7 kWh
